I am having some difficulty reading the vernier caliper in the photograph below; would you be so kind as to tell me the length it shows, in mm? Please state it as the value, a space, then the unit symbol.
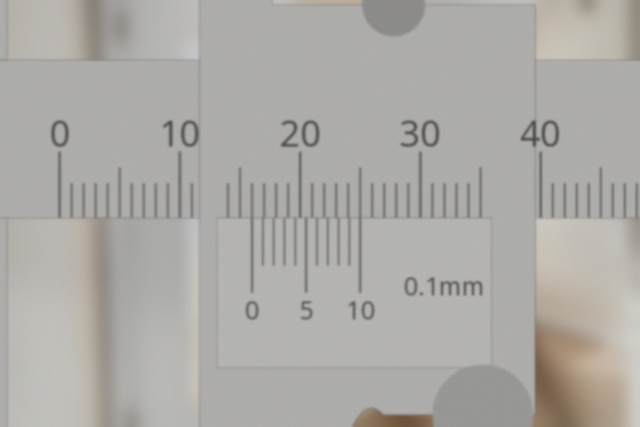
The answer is 16.0 mm
